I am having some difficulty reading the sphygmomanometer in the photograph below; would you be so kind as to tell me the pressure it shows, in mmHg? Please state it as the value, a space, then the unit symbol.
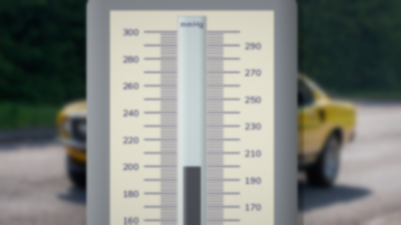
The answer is 200 mmHg
